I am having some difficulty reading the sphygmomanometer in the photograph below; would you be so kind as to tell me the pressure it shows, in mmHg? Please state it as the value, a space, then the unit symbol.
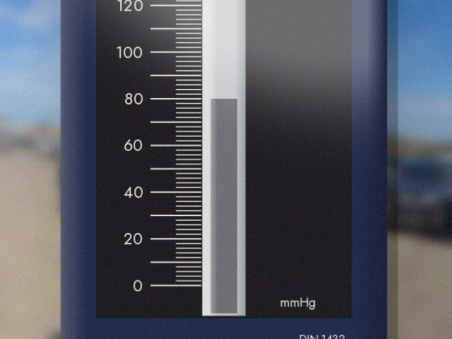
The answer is 80 mmHg
